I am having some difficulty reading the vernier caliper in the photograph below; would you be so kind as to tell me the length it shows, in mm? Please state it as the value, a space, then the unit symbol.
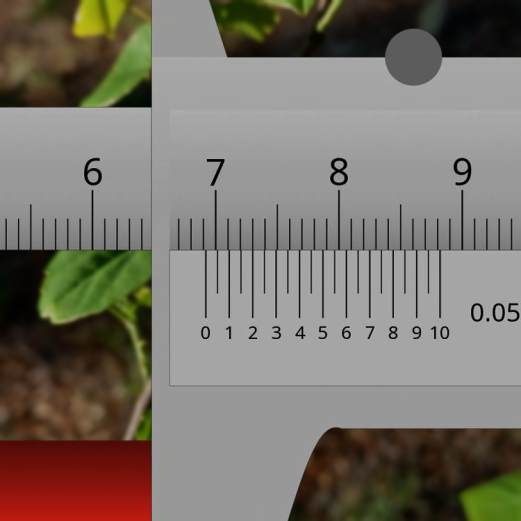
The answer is 69.2 mm
